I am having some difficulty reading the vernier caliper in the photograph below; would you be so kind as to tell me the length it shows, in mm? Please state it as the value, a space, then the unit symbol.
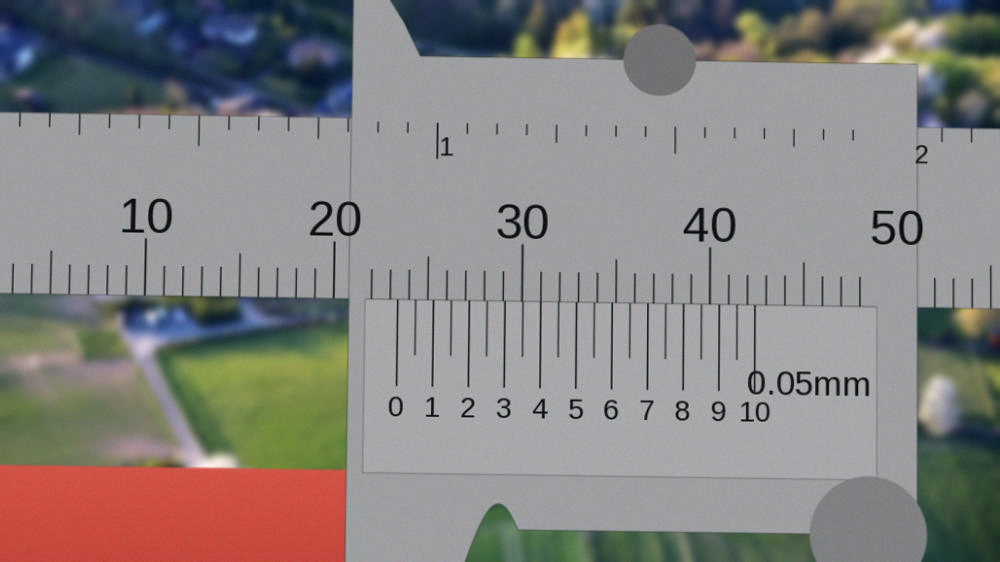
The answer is 23.4 mm
